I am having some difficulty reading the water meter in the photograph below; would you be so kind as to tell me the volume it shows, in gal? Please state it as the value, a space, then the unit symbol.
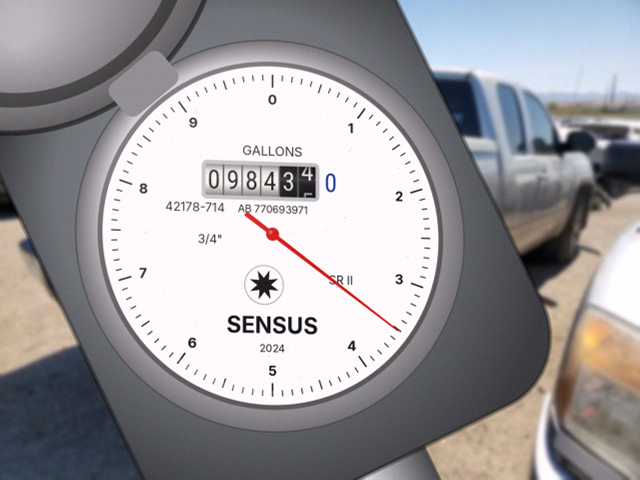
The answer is 984343.5 gal
